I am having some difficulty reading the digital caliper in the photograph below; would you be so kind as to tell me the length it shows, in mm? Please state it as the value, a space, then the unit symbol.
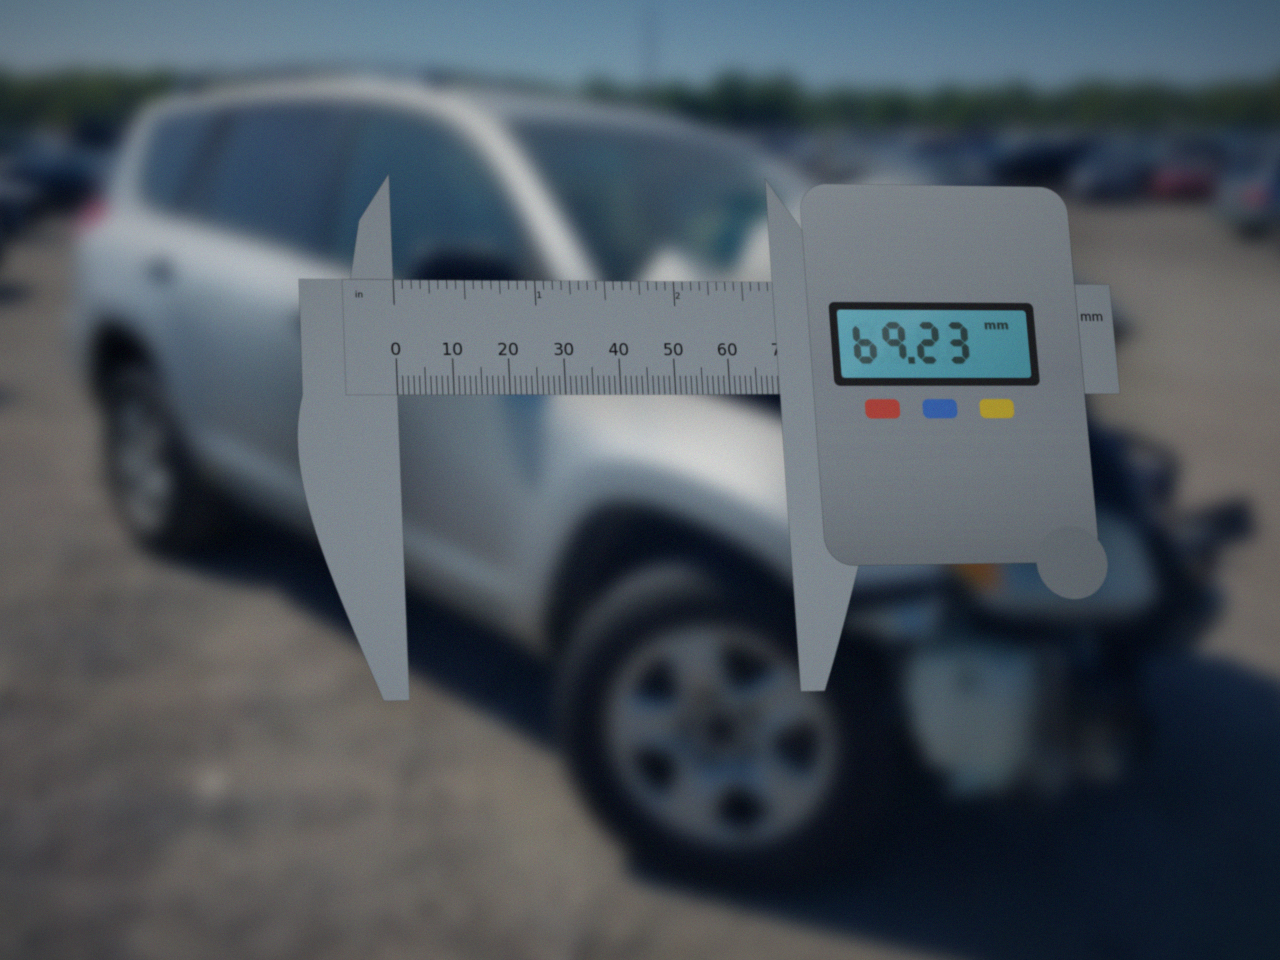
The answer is 69.23 mm
